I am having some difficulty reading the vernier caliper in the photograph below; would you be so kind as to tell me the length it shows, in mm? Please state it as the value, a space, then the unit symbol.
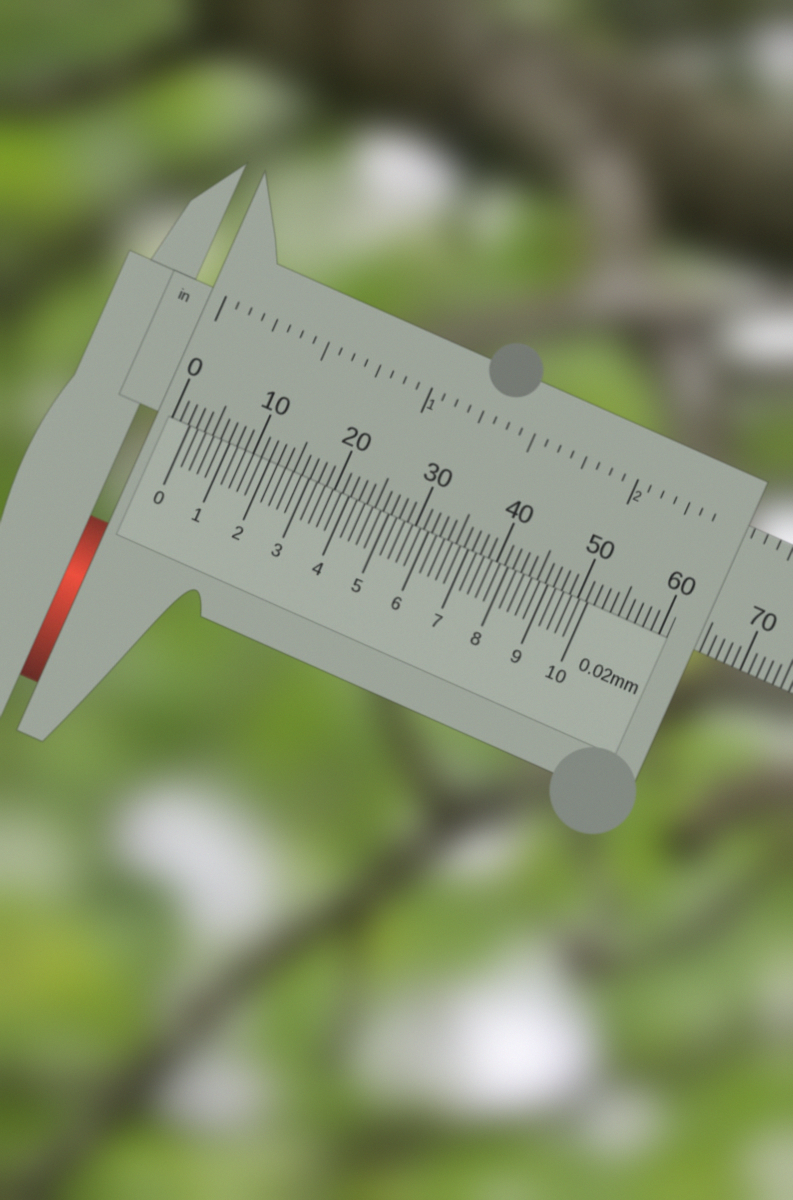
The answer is 2.2 mm
